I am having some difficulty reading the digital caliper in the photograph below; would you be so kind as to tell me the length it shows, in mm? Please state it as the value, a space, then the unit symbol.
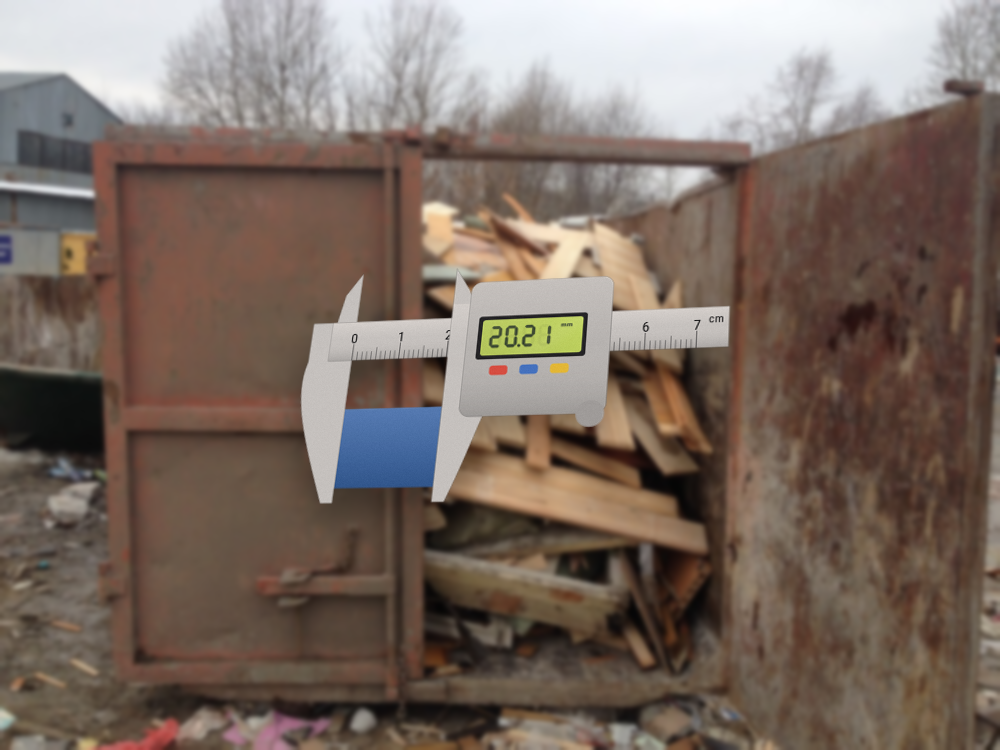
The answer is 20.21 mm
